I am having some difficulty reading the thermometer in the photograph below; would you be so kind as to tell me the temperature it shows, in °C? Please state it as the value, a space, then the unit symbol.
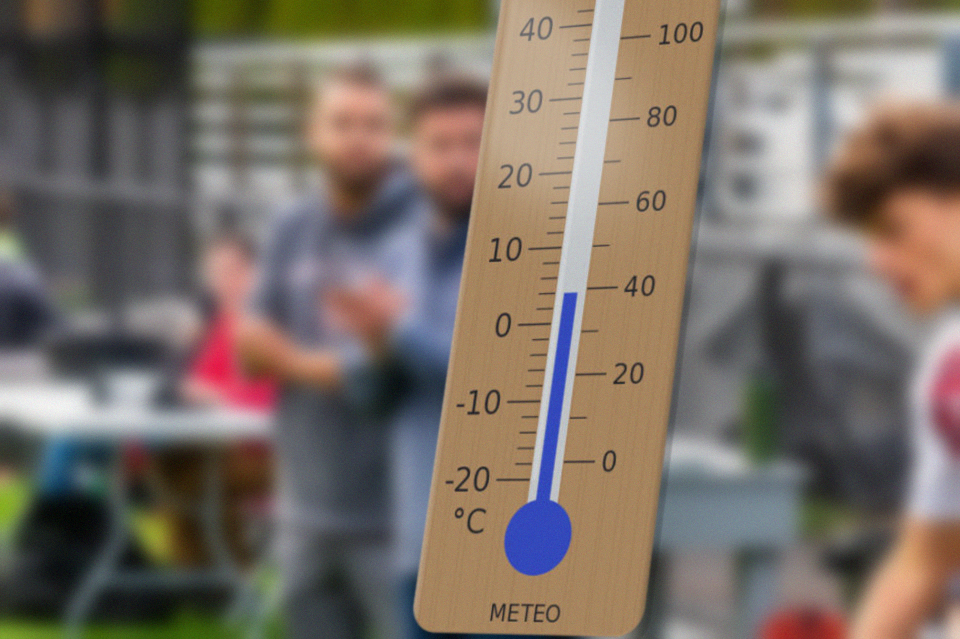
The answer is 4 °C
